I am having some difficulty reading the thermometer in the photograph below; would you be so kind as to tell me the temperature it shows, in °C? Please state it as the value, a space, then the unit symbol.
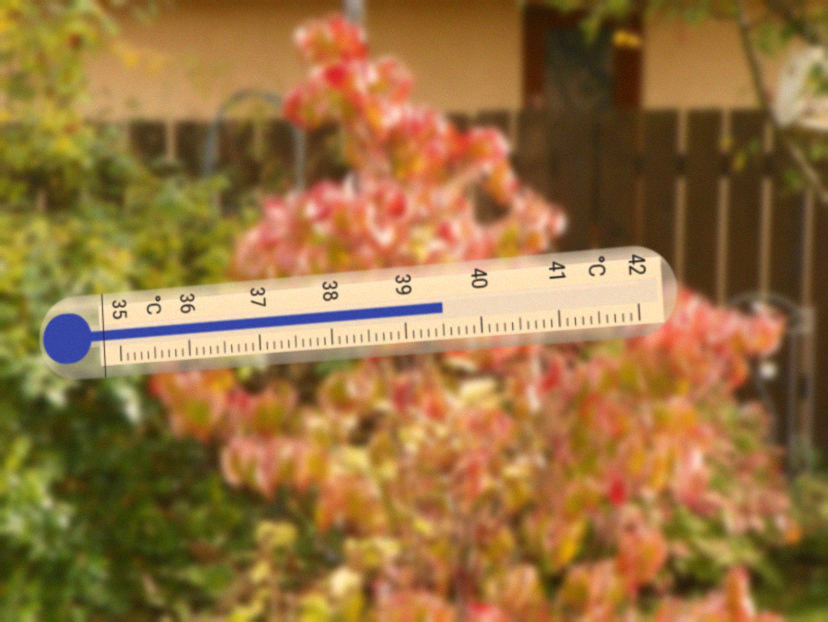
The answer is 39.5 °C
